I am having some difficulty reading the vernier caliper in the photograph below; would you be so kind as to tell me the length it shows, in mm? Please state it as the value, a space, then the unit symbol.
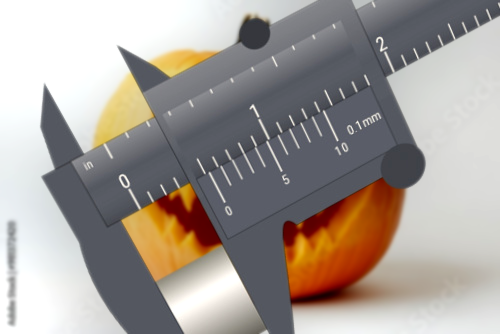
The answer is 5.3 mm
